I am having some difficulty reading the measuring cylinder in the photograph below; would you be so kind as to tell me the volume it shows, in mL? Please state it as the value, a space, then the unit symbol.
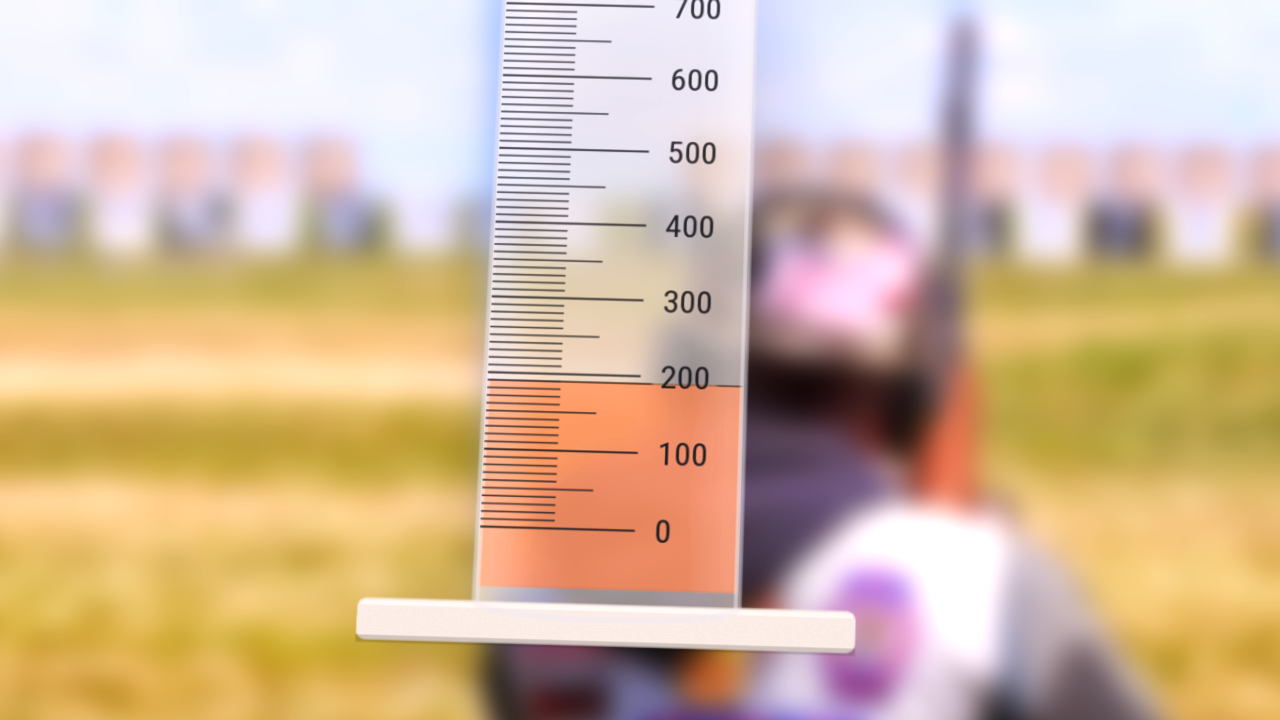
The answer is 190 mL
